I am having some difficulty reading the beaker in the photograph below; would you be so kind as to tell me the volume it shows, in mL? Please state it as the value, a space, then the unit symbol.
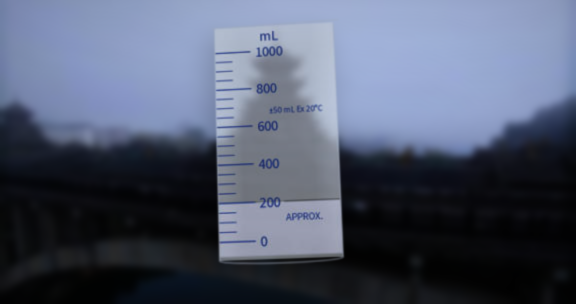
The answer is 200 mL
